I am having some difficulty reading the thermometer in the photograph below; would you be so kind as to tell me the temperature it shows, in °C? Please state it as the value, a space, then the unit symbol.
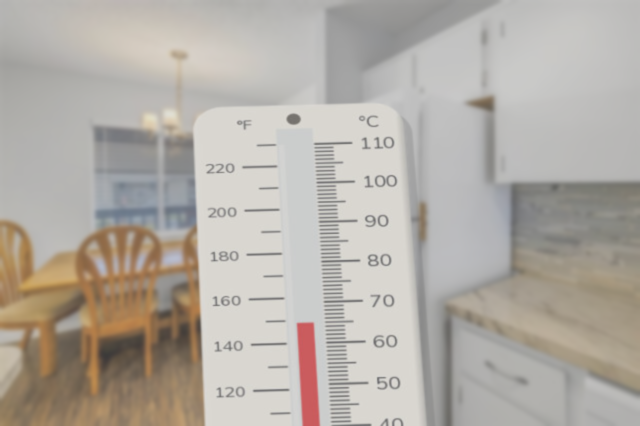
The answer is 65 °C
